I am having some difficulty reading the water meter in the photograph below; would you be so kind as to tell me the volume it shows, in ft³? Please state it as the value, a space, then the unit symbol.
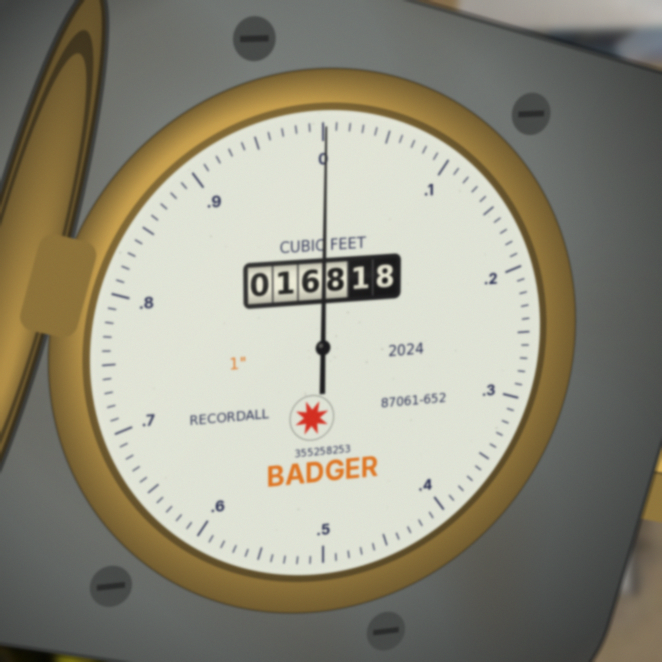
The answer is 16818.00 ft³
